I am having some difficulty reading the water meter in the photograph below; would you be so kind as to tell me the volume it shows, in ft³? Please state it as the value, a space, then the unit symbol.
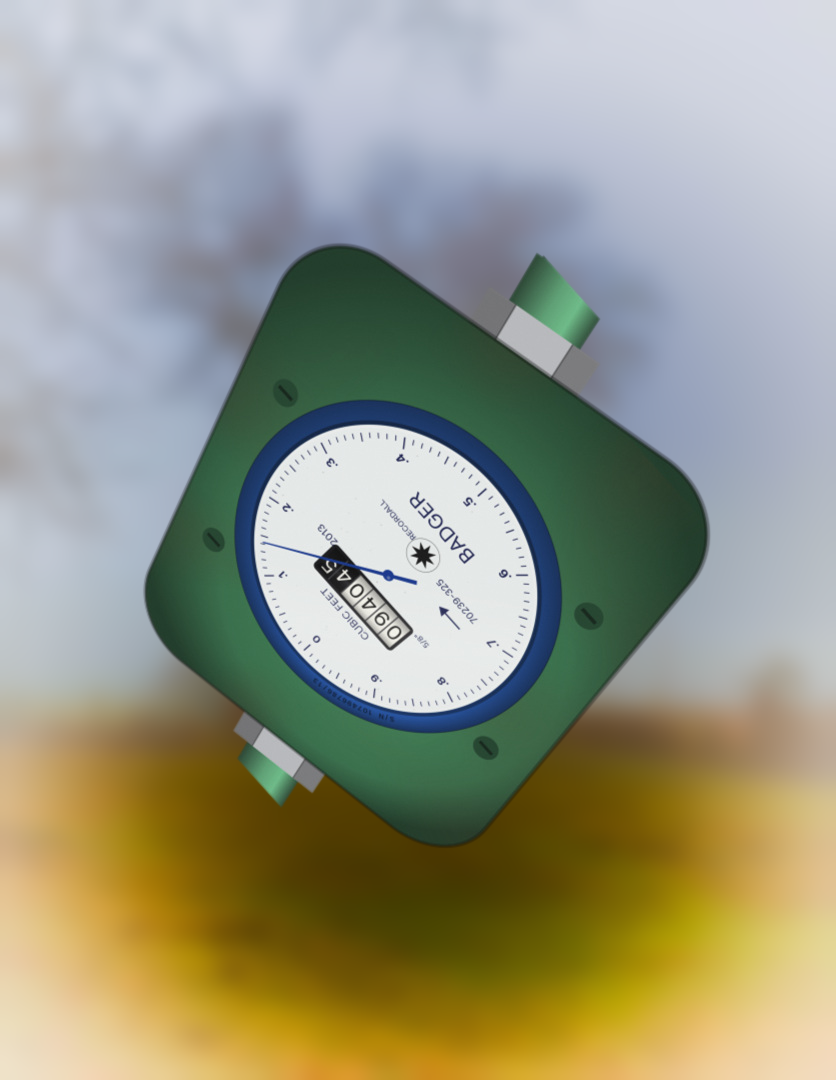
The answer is 94045.14 ft³
